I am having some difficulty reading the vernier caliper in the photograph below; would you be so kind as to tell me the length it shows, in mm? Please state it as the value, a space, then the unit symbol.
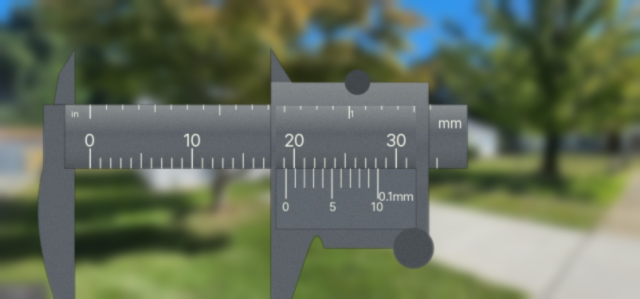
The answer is 19.2 mm
